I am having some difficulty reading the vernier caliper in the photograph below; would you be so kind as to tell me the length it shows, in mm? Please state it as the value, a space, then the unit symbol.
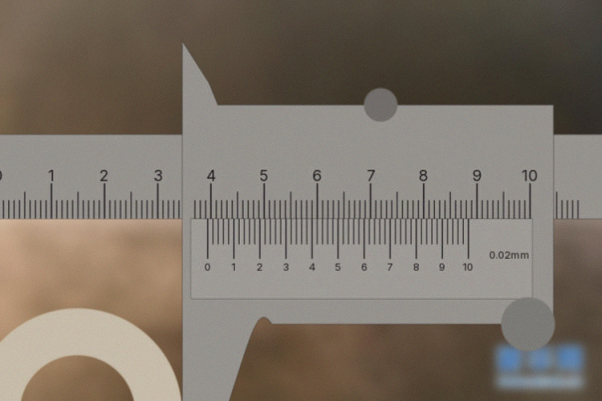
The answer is 39.4 mm
